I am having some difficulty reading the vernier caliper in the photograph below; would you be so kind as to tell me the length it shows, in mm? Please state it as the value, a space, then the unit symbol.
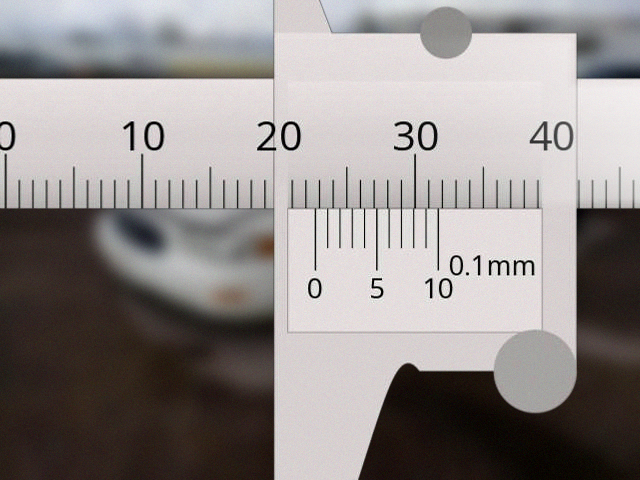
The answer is 22.7 mm
